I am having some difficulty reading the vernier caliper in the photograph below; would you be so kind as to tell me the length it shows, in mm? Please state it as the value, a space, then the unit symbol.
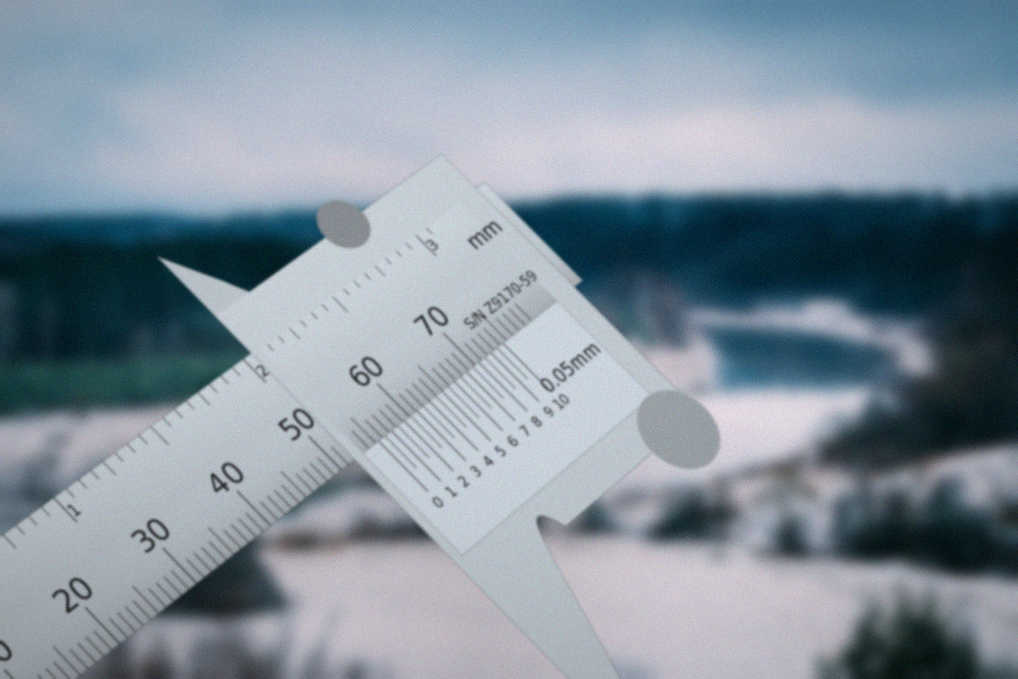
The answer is 55.4 mm
